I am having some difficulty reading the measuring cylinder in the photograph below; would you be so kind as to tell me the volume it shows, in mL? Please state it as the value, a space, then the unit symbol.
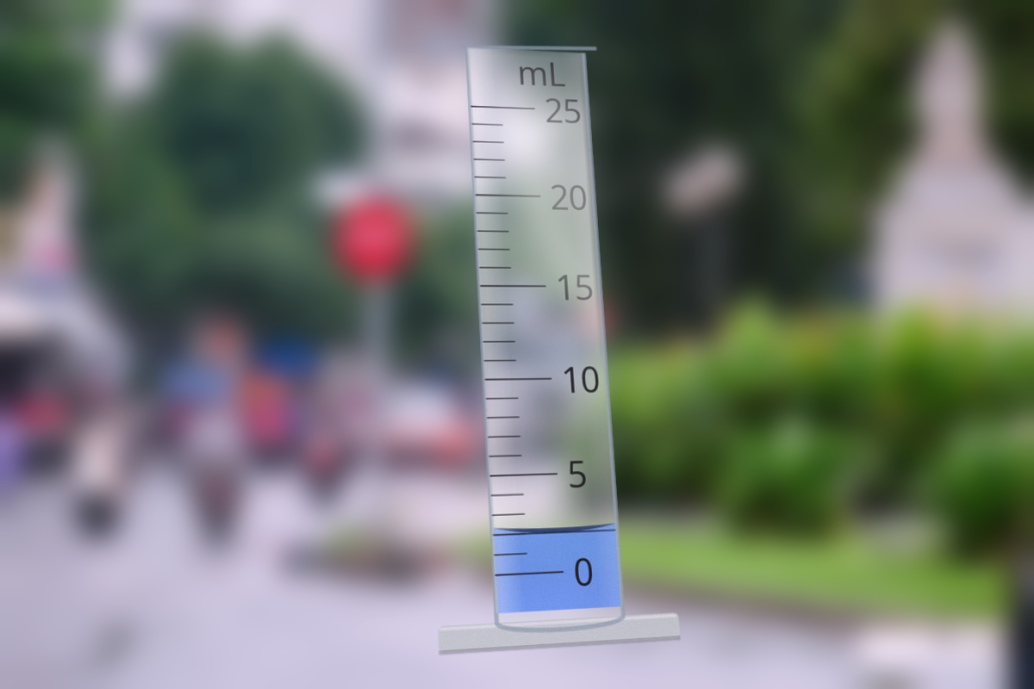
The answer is 2 mL
